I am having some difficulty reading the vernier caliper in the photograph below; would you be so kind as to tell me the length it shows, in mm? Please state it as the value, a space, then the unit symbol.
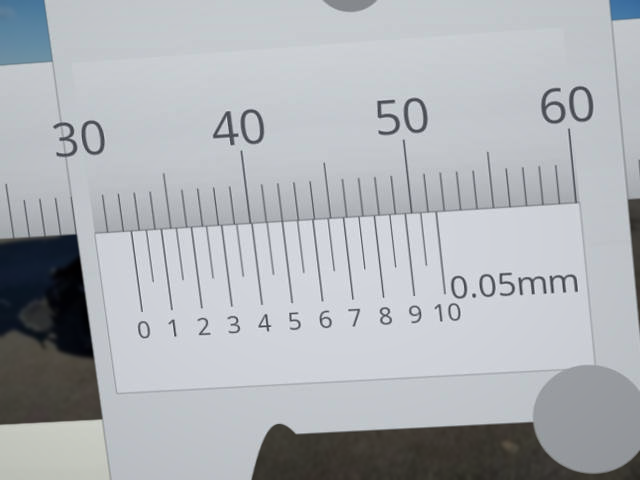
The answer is 32.5 mm
